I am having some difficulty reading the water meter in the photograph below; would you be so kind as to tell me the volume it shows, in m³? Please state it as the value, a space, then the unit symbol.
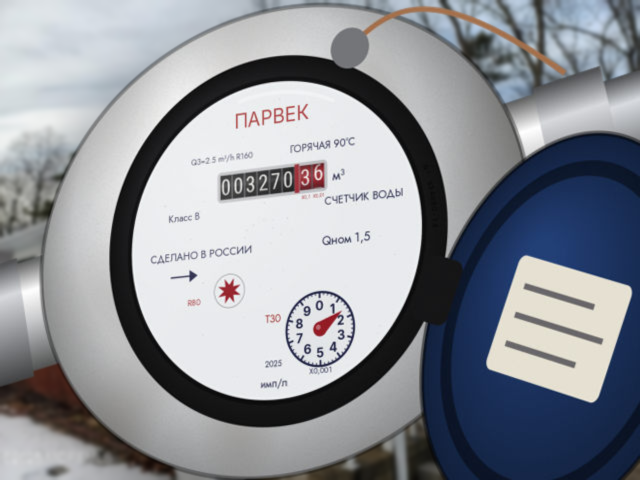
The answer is 3270.361 m³
